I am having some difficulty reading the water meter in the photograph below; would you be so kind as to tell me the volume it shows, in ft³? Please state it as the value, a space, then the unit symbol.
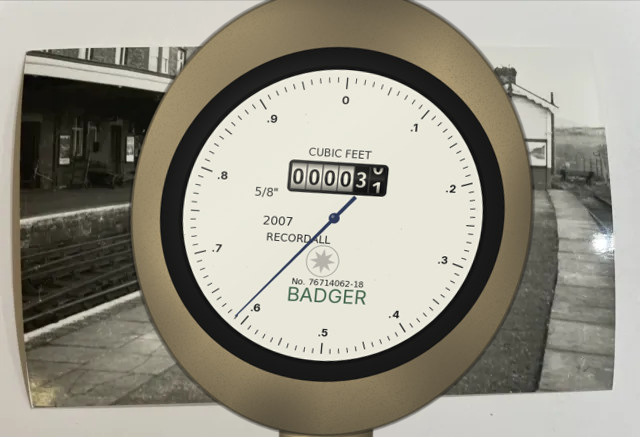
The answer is 30.61 ft³
